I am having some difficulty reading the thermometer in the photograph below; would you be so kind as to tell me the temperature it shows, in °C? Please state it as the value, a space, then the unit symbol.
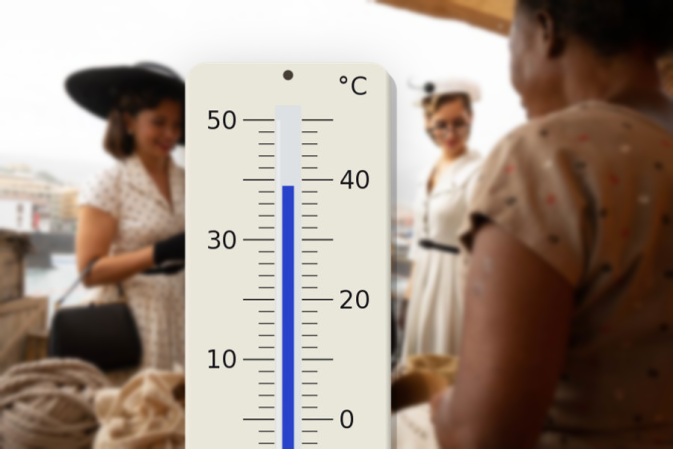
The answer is 39 °C
